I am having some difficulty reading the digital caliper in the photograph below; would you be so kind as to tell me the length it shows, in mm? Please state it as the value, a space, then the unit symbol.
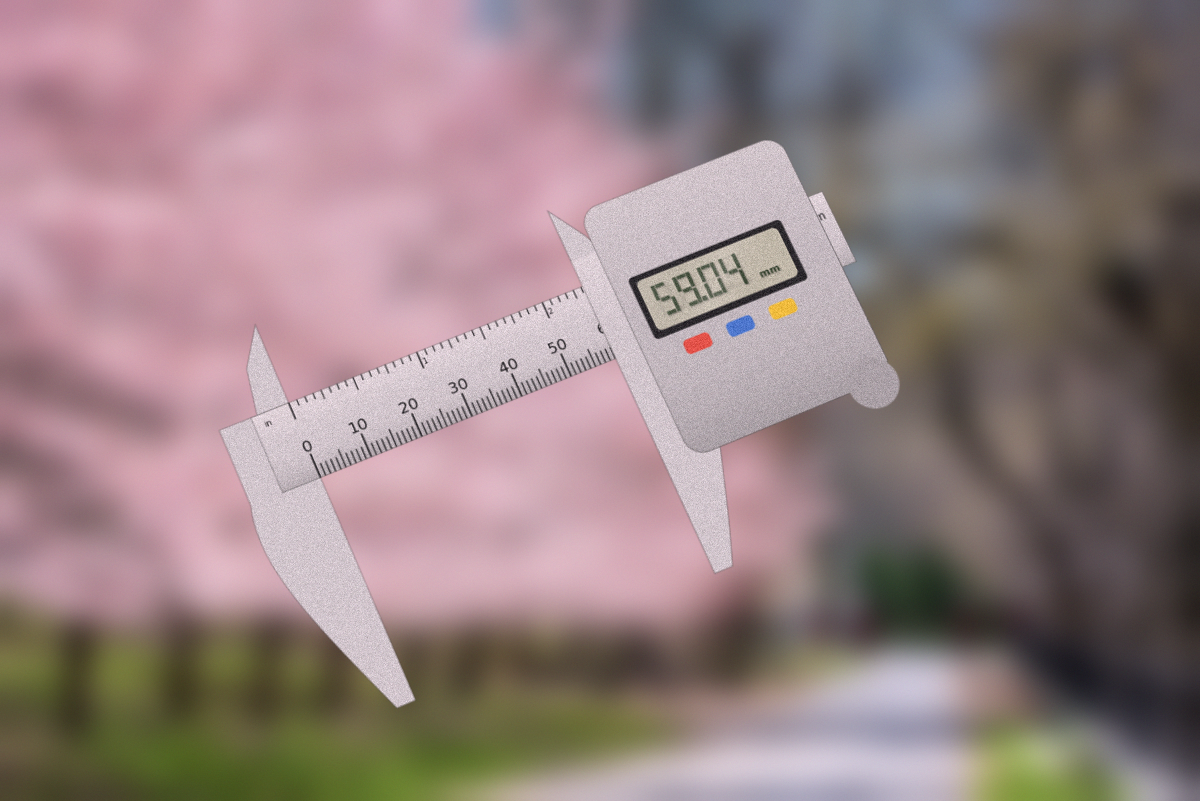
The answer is 59.04 mm
